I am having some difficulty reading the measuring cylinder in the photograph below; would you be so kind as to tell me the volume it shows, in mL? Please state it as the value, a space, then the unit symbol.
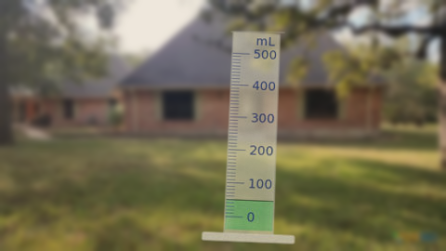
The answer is 50 mL
